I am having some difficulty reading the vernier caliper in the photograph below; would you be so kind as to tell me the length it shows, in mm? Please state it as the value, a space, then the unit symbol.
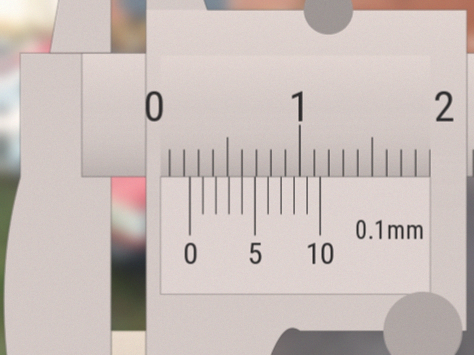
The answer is 2.4 mm
